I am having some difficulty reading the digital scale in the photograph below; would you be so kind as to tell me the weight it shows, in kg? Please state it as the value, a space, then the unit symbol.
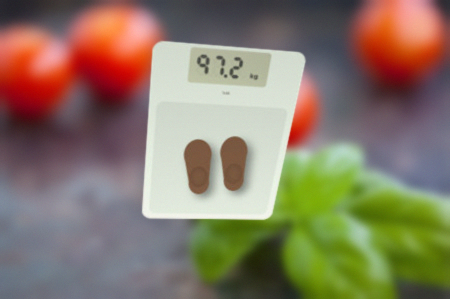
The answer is 97.2 kg
